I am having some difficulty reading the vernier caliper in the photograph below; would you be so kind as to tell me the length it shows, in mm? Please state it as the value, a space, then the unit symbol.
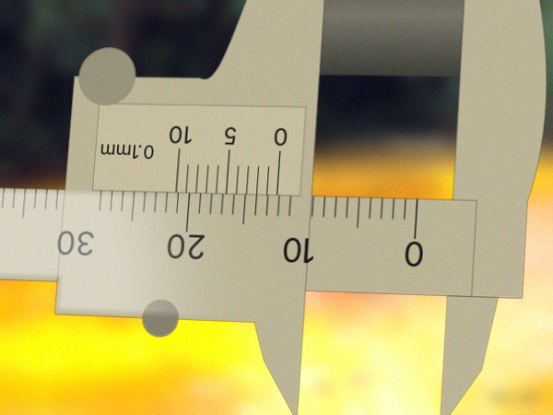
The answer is 12.2 mm
